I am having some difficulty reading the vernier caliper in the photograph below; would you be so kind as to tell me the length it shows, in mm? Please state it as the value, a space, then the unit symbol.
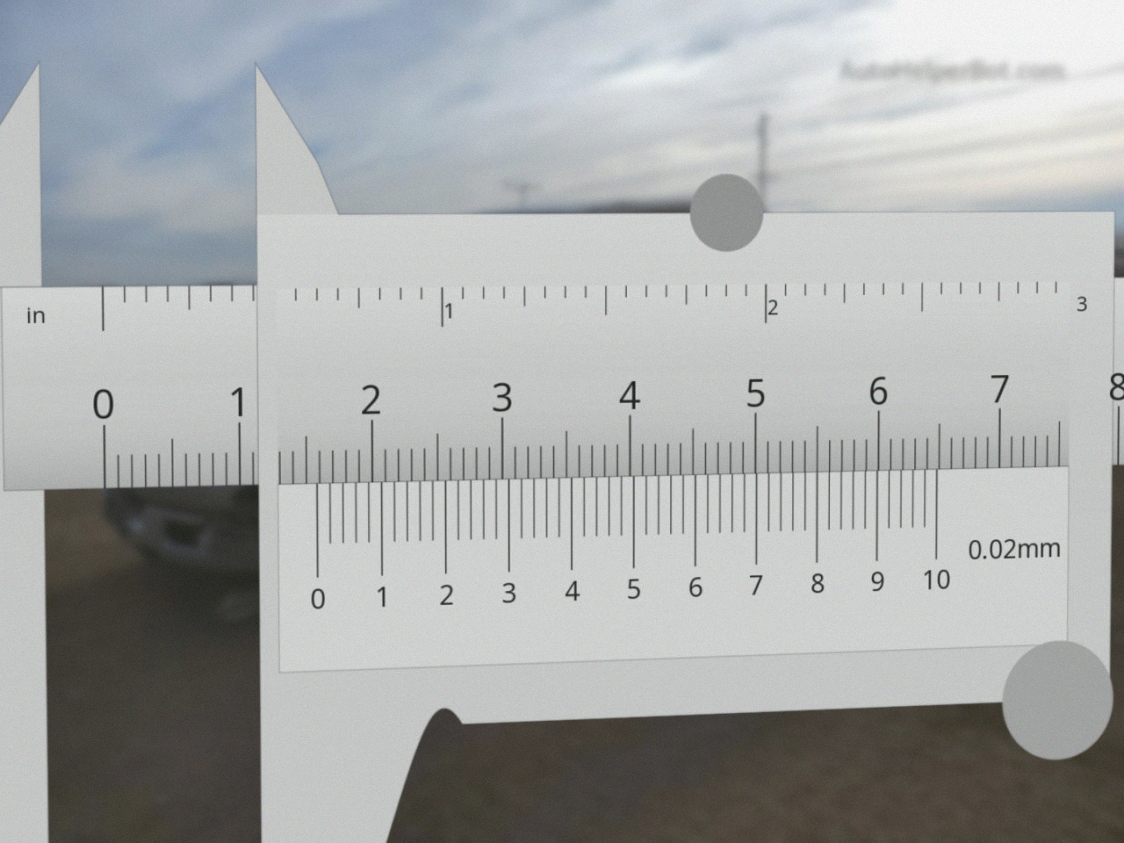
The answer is 15.8 mm
